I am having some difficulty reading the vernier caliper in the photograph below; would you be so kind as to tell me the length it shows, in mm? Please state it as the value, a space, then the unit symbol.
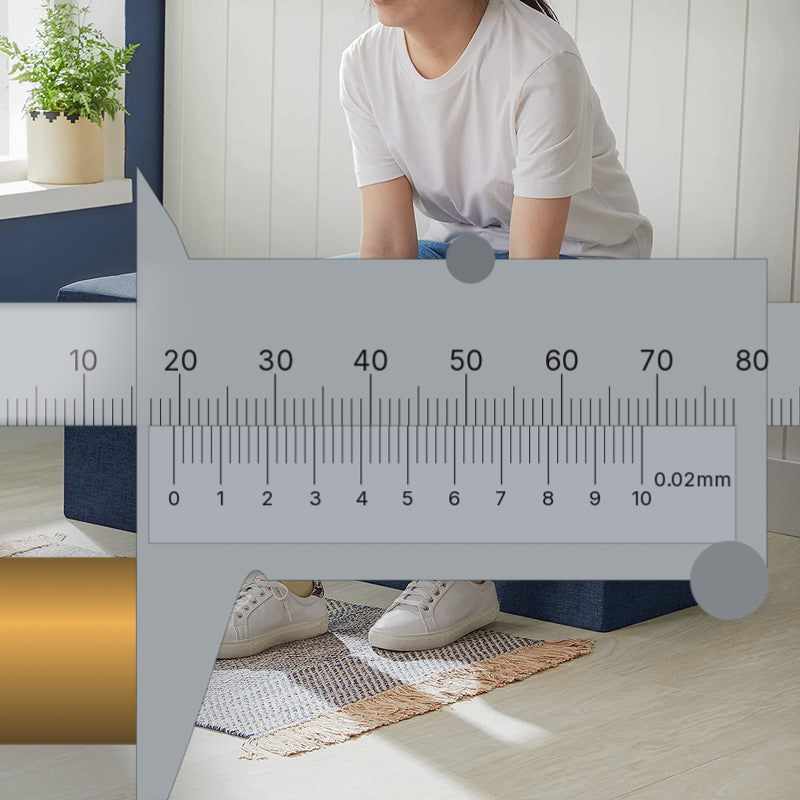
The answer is 19.4 mm
